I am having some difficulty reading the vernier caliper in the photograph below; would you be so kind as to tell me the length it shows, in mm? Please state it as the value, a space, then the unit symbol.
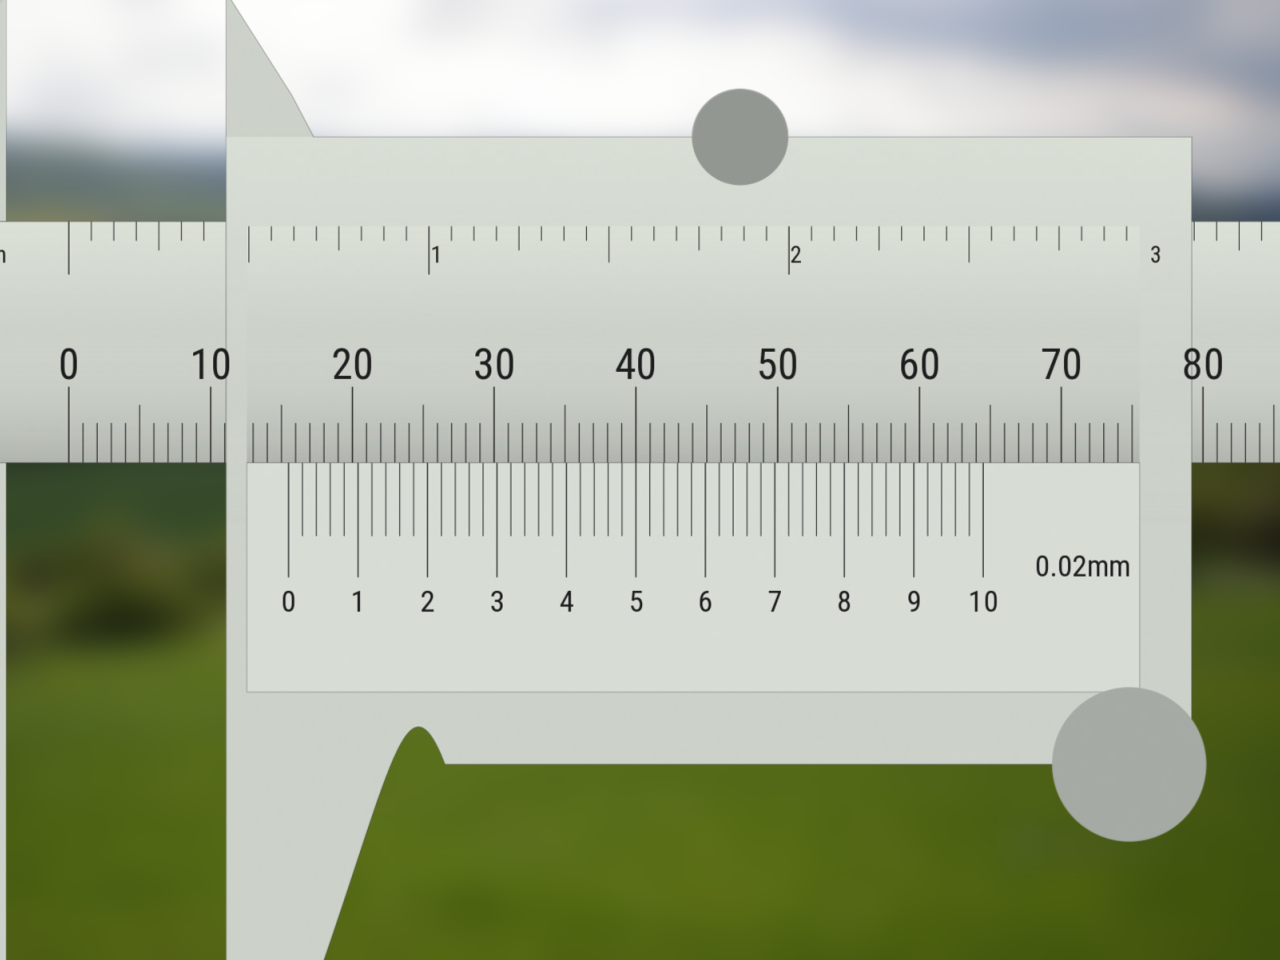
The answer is 15.5 mm
